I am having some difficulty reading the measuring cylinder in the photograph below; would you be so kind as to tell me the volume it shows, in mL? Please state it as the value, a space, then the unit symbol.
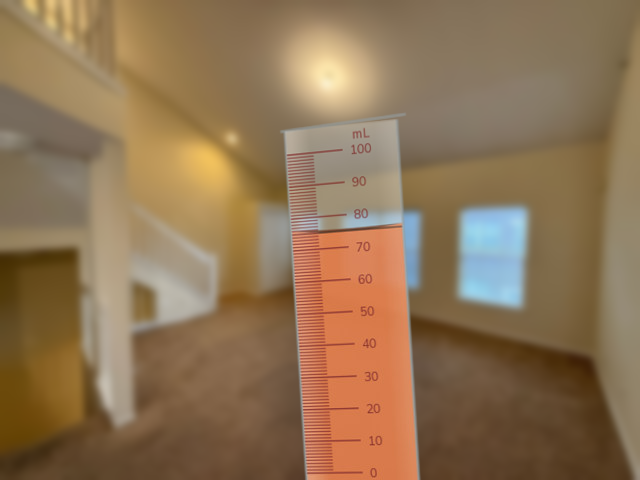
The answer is 75 mL
